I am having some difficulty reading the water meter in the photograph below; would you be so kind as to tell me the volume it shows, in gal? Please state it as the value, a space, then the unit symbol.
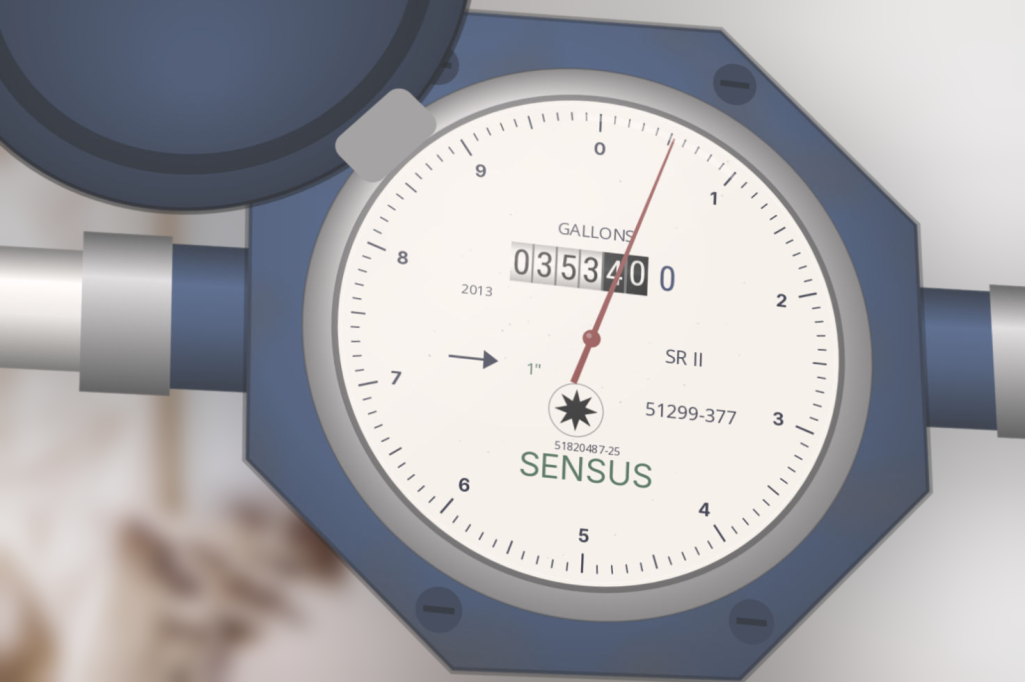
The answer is 353400.5 gal
